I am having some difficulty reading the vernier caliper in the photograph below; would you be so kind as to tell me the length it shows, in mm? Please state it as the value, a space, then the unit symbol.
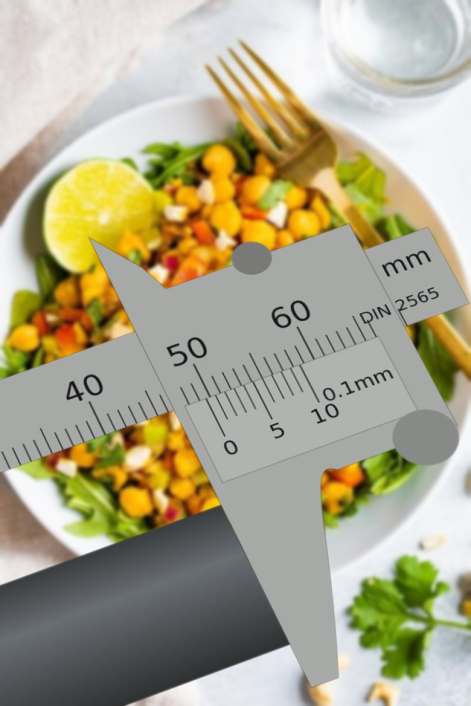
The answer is 49.6 mm
